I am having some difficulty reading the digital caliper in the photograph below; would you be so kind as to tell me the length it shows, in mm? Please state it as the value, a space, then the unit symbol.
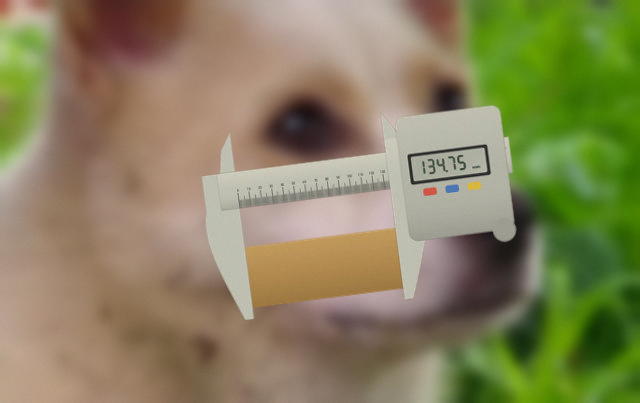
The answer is 134.75 mm
